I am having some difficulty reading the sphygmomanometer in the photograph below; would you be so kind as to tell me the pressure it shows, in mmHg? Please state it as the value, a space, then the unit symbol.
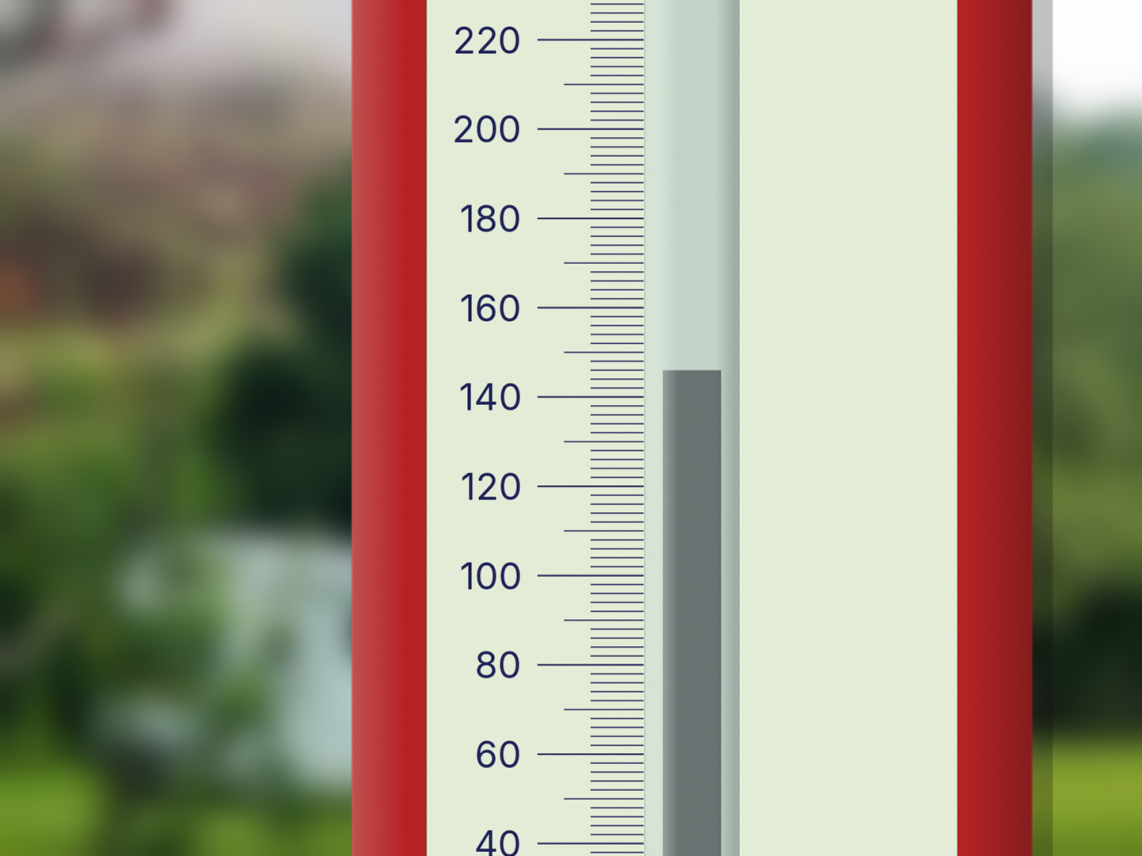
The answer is 146 mmHg
